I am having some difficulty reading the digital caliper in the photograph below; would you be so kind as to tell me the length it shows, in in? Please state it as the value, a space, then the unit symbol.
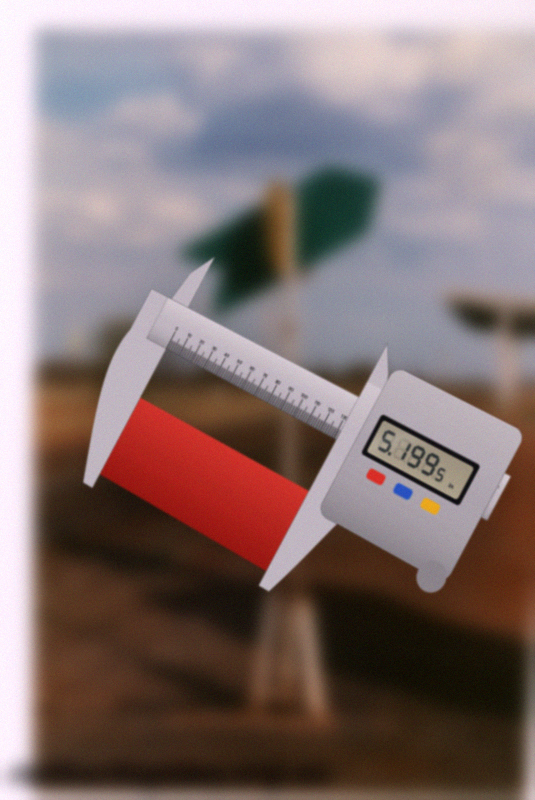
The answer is 5.1995 in
